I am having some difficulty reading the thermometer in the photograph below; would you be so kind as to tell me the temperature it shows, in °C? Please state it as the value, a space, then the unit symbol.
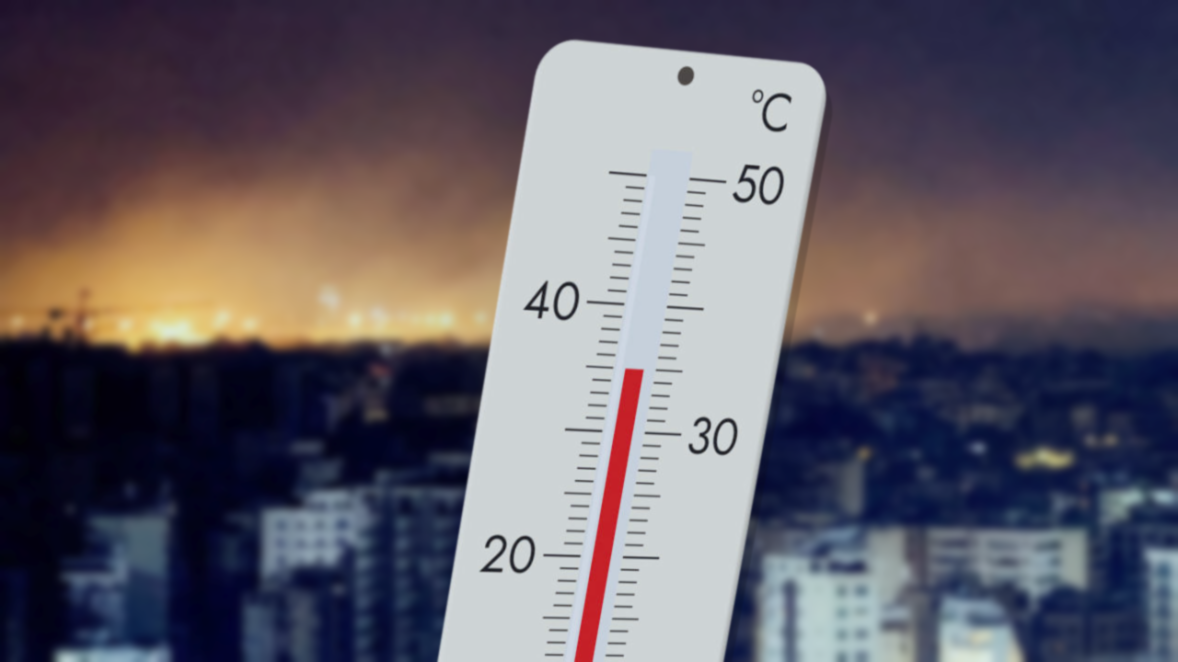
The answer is 35 °C
